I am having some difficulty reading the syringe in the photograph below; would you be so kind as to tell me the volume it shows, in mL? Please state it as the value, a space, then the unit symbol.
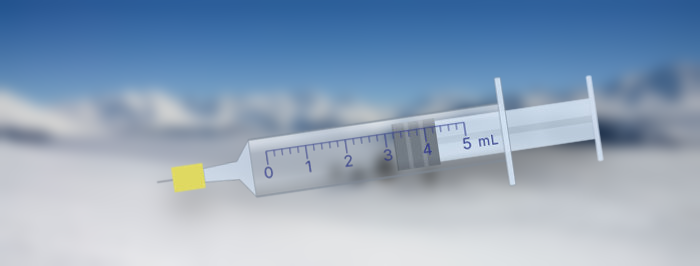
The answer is 3.2 mL
